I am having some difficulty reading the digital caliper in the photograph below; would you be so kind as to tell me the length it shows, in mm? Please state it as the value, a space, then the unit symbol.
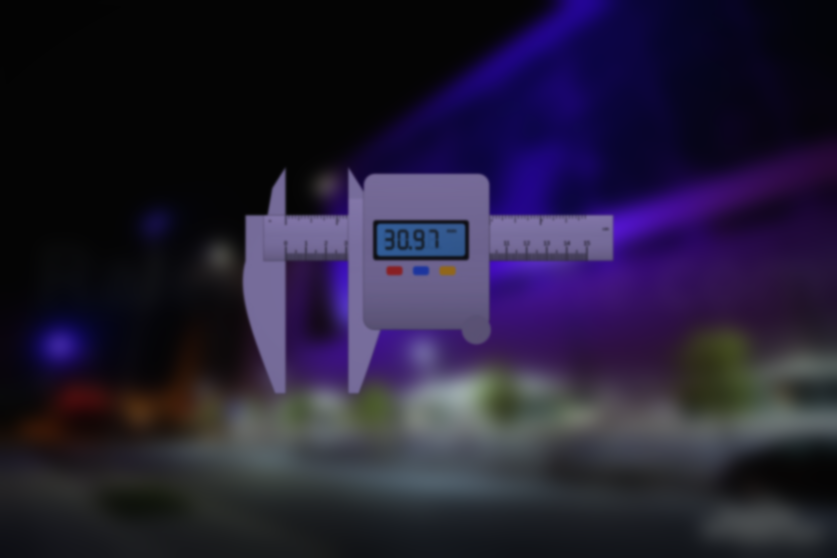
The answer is 30.97 mm
